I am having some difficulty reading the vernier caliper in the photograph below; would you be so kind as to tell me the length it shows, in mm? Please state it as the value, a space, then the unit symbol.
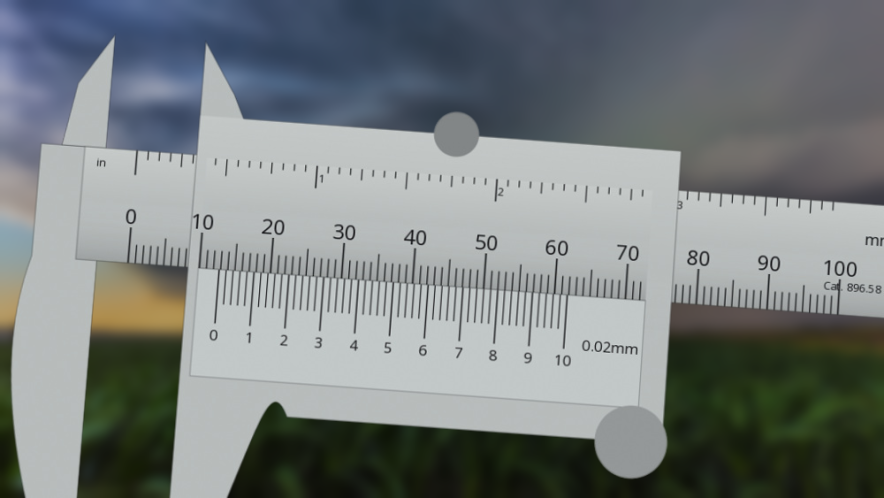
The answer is 12.8 mm
